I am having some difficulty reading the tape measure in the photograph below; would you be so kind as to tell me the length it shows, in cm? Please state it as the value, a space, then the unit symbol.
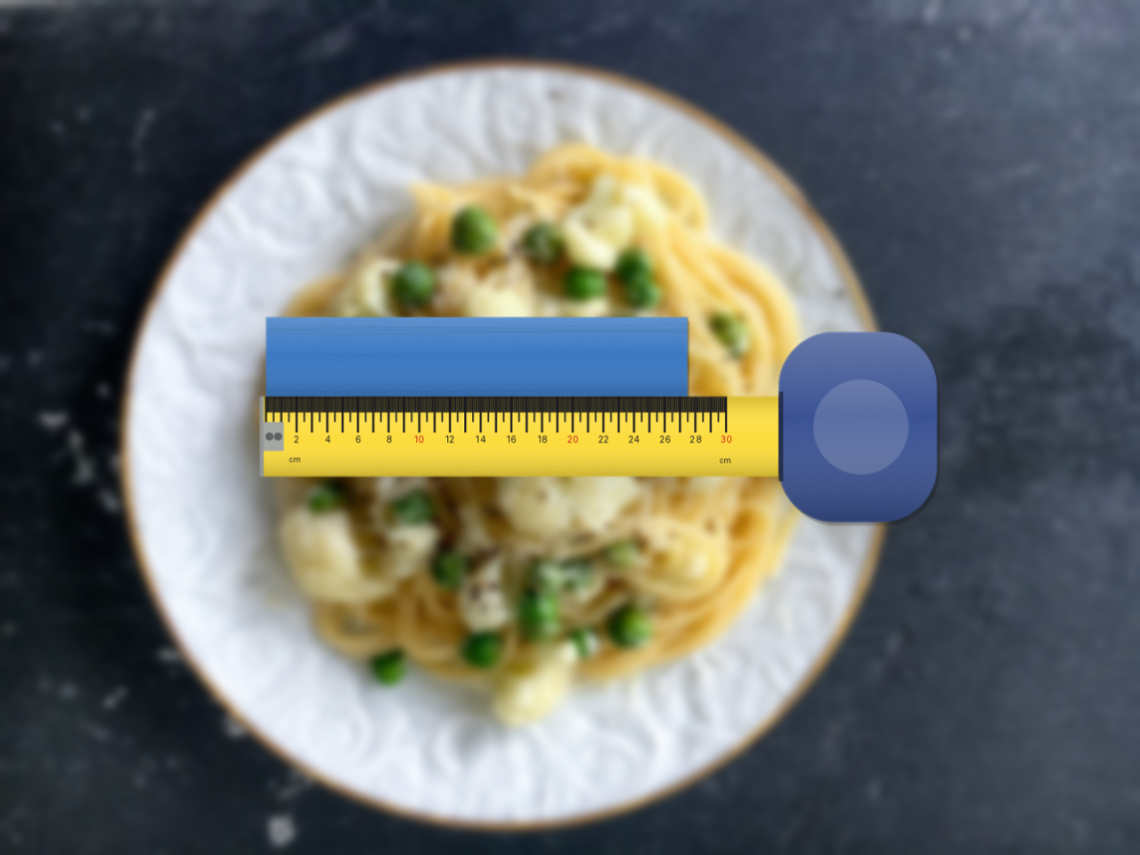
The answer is 27.5 cm
